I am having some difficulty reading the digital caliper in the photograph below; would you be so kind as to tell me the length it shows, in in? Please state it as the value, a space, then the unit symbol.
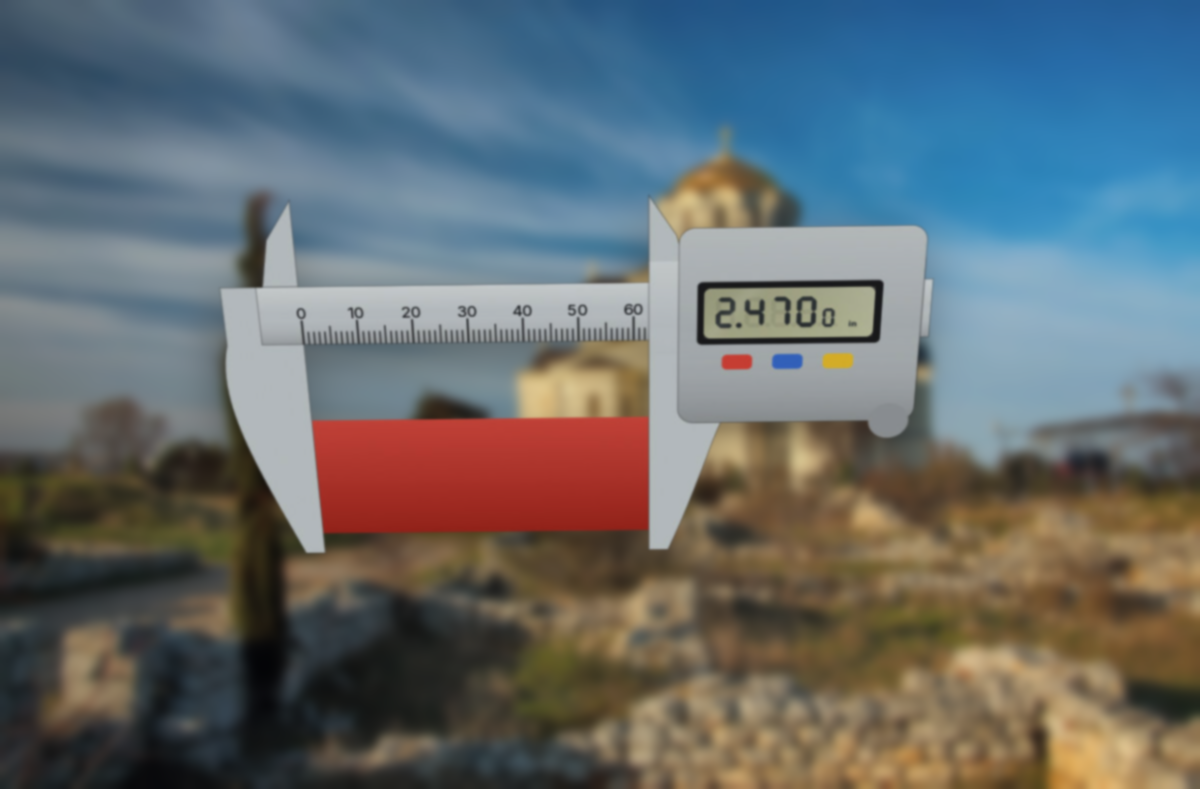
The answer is 2.4700 in
